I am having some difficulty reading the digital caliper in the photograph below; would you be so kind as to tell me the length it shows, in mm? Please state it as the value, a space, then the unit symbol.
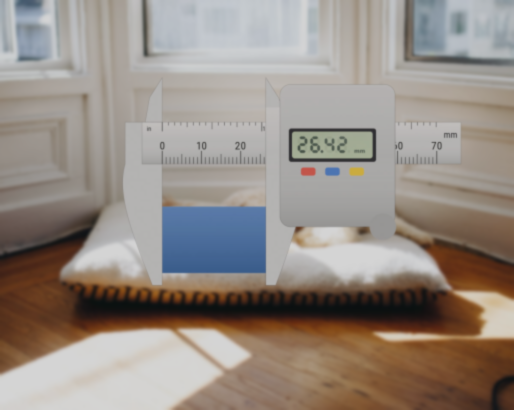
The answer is 26.42 mm
